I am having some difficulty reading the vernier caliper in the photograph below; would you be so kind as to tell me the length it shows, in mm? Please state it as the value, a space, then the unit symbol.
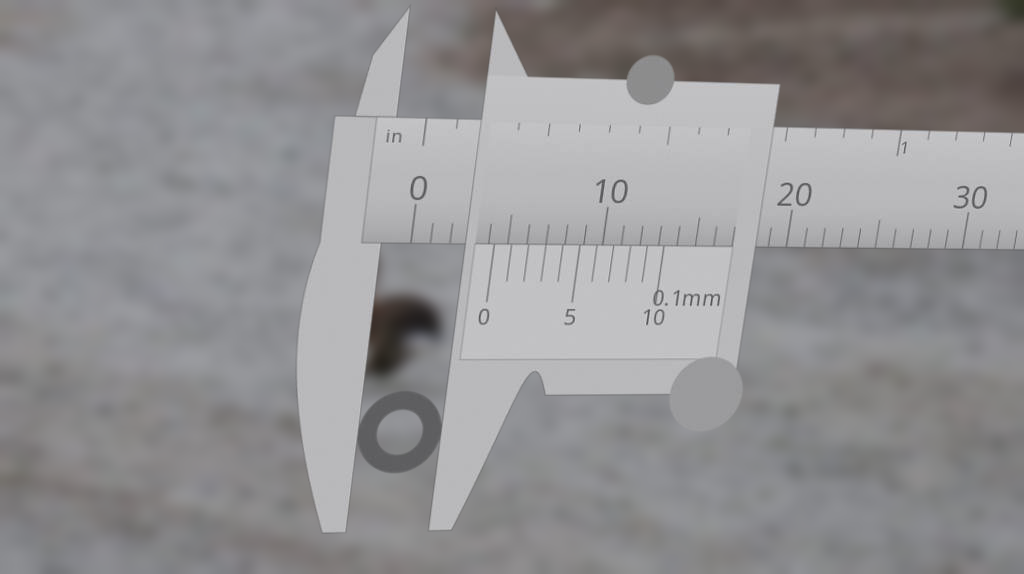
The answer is 4.3 mm
